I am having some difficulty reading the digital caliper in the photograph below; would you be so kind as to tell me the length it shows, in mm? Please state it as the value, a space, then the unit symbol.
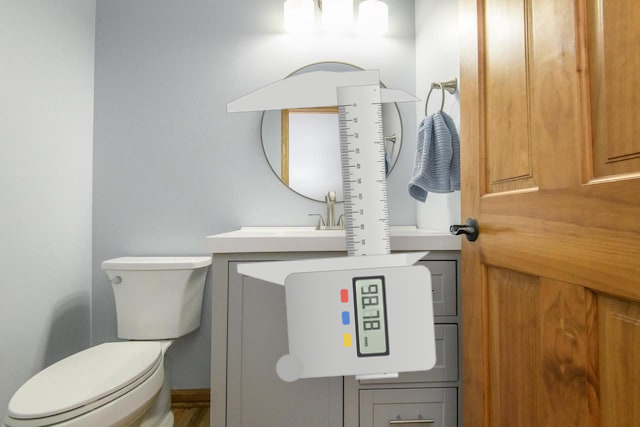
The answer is 98.78 mm
